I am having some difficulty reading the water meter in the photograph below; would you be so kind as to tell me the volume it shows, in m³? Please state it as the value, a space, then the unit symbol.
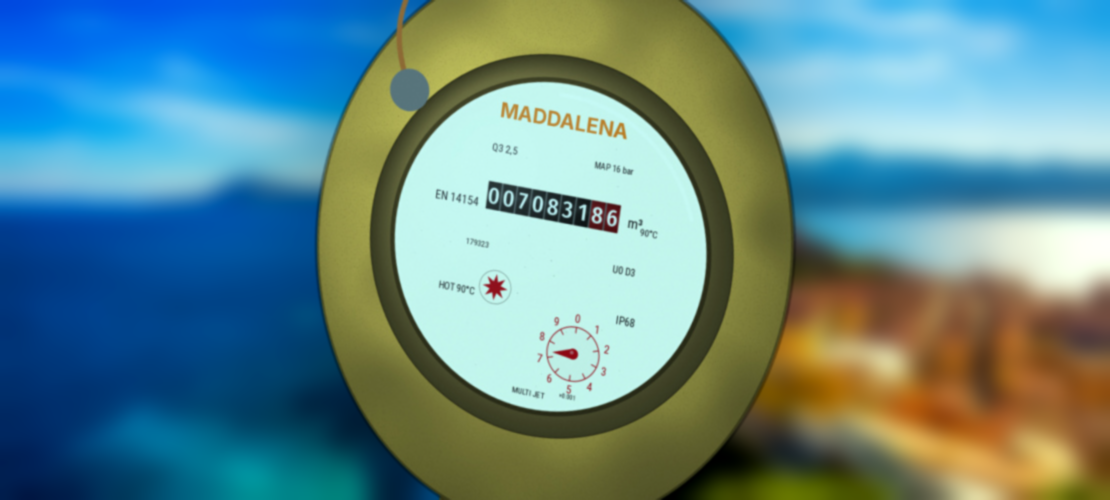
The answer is 70831.867 m³
